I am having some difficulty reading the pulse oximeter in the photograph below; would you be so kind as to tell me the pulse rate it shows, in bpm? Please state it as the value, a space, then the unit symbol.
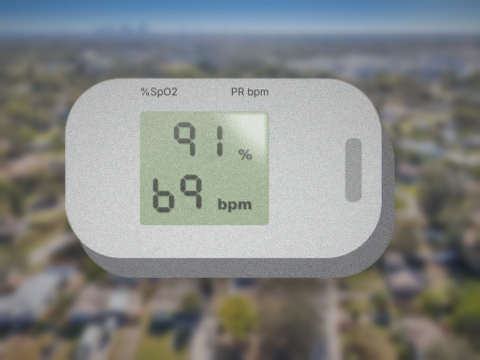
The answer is 69 bpm
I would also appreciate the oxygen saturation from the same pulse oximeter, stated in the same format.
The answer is 91 %
